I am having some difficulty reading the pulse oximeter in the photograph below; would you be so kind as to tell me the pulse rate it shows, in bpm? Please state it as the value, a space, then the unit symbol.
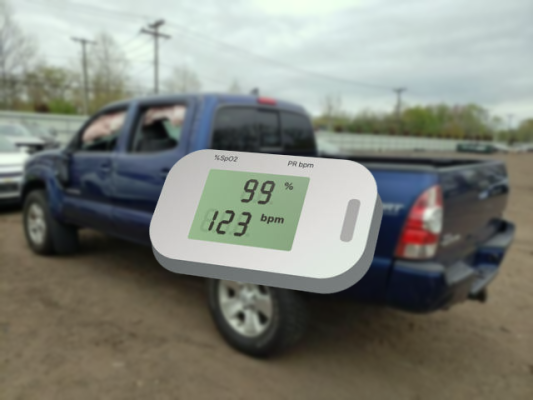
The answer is 123 bpm
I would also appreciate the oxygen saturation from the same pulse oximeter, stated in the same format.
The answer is 99 %
